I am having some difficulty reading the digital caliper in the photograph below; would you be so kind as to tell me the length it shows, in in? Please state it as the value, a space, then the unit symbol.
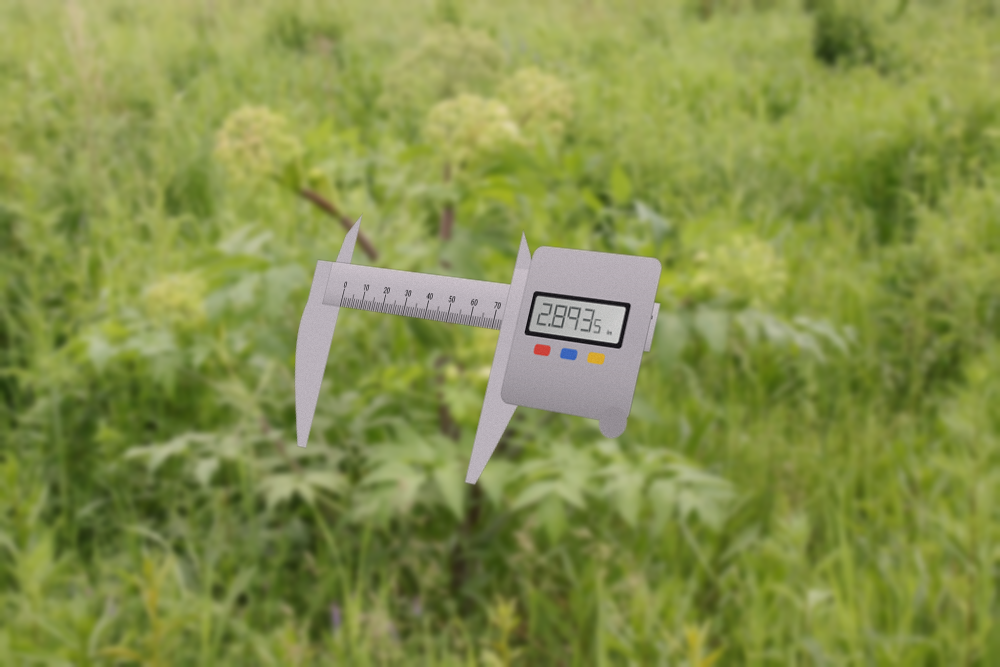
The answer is 2.8935 in
